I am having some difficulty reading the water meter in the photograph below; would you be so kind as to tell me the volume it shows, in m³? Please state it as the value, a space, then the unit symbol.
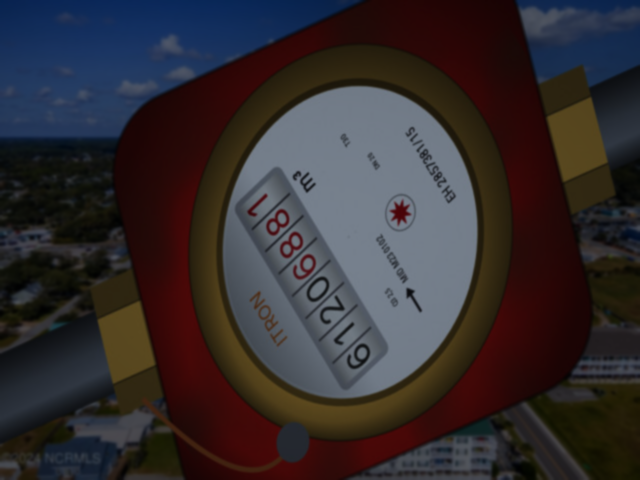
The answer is 6120.6881 m³
